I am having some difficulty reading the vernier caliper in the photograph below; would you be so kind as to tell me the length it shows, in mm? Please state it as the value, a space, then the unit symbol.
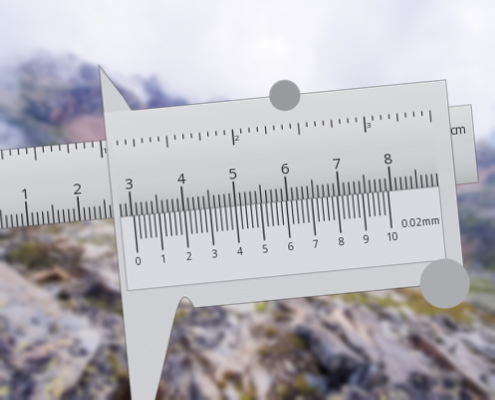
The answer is 30.4 mm
